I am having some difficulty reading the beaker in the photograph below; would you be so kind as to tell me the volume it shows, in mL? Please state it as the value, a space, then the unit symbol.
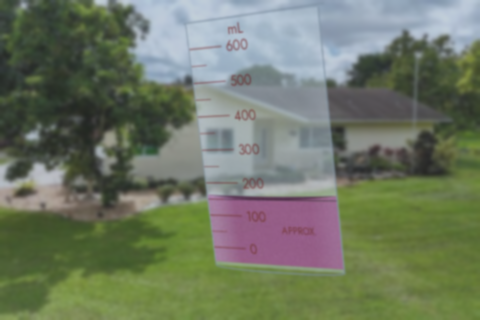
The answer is 150 mL
